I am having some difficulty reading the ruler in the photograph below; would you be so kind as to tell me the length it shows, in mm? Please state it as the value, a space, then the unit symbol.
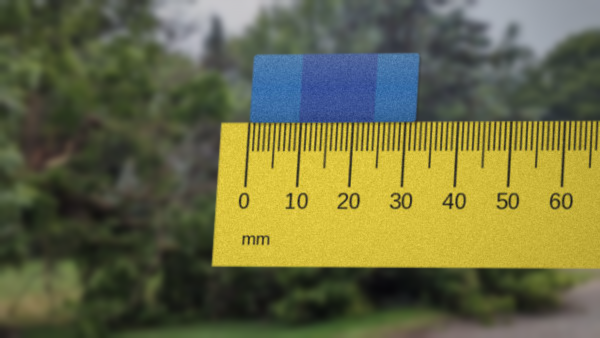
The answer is 32 mm
